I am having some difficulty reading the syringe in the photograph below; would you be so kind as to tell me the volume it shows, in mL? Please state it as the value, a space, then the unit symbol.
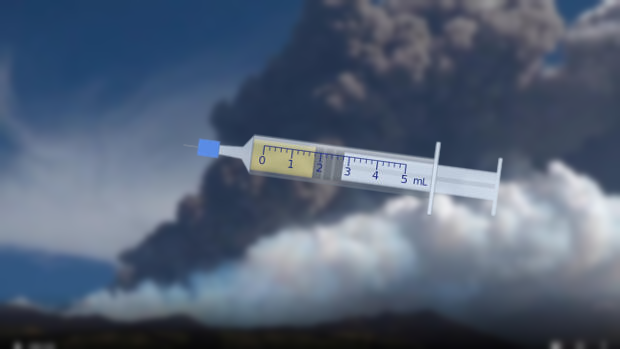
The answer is 1.8 mL
